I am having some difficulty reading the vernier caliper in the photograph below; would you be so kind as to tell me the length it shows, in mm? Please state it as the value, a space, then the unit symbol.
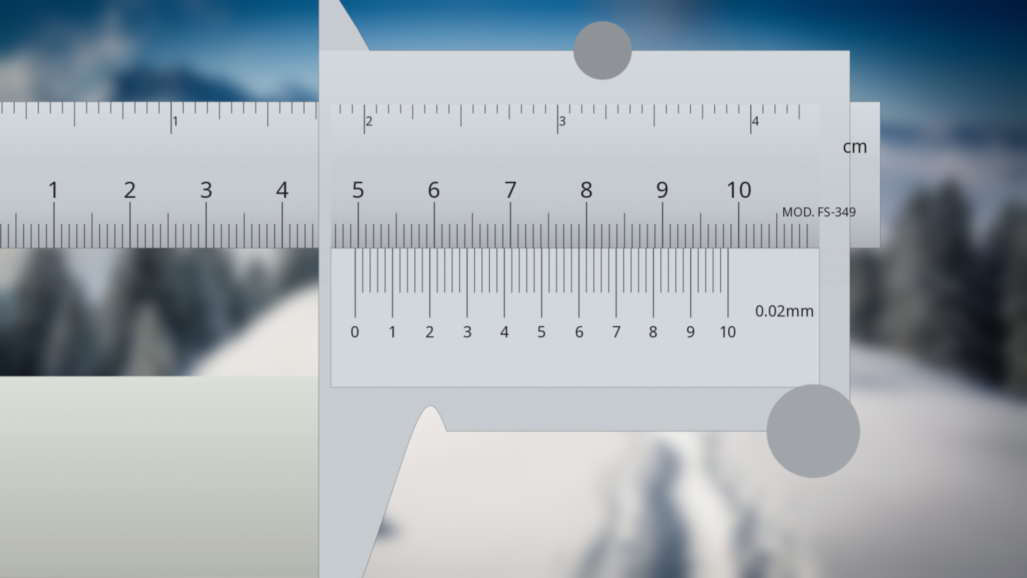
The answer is 49.6 mm
